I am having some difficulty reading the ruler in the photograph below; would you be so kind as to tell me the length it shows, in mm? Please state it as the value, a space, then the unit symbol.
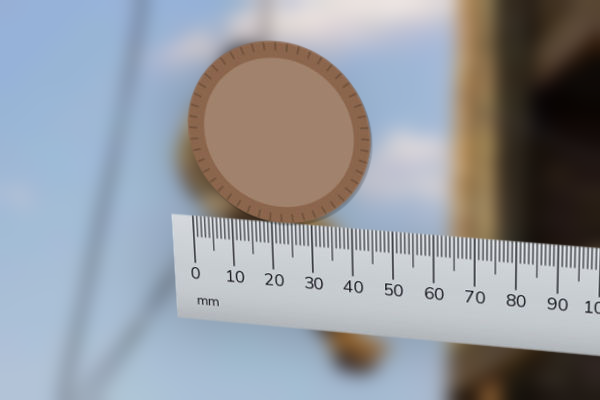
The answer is 45 mm
